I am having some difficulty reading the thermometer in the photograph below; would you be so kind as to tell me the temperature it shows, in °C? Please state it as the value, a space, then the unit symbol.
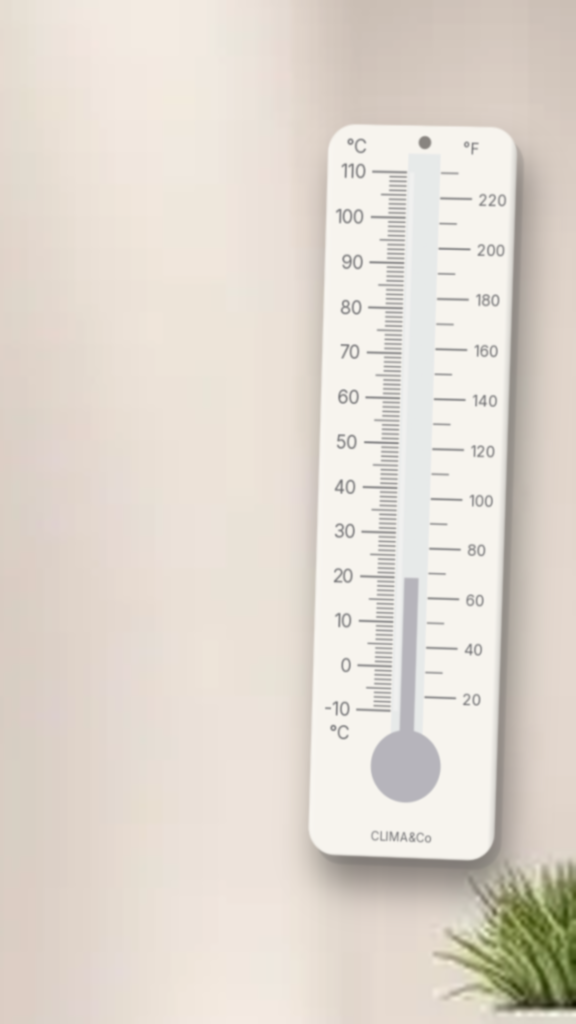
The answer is 20 °C
